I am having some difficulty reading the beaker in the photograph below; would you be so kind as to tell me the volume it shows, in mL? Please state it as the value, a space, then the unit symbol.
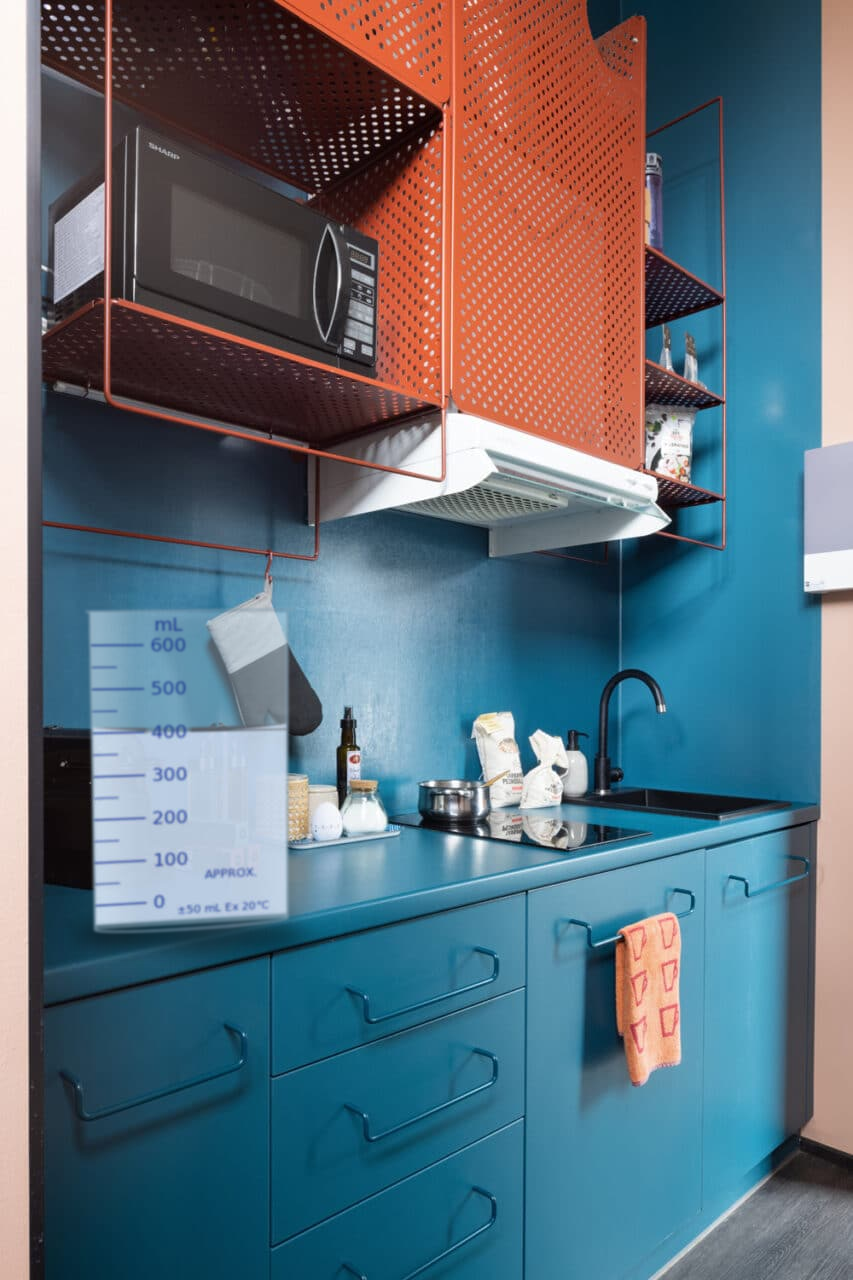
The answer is 400 mL
